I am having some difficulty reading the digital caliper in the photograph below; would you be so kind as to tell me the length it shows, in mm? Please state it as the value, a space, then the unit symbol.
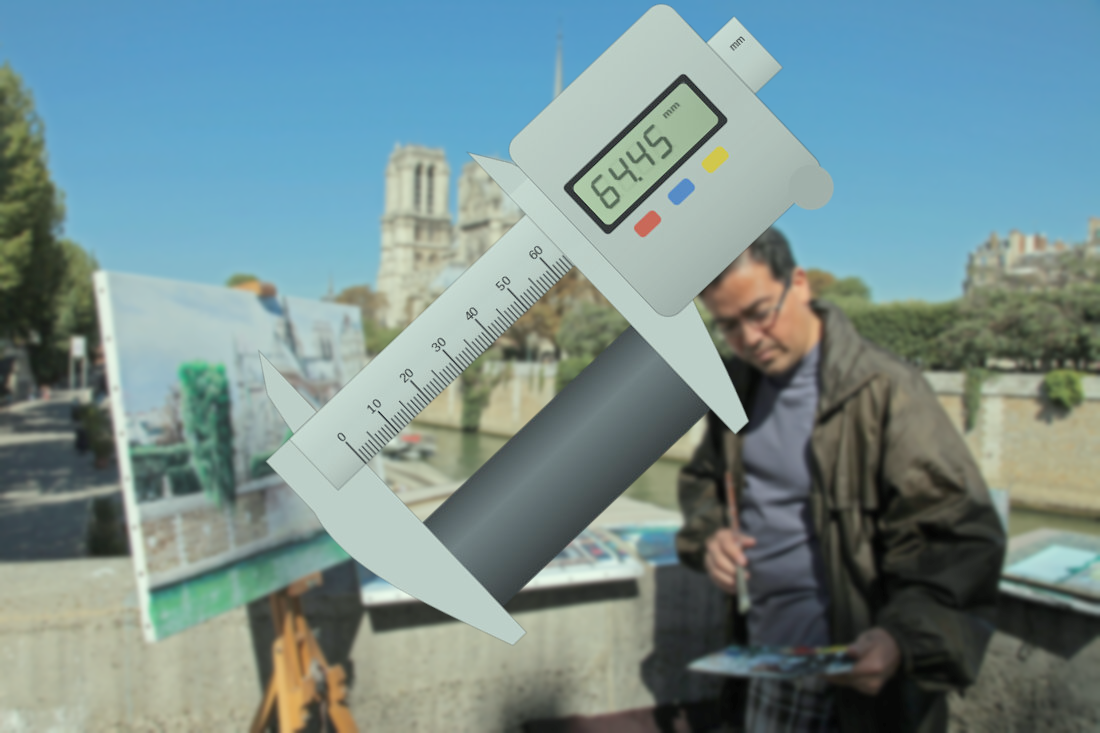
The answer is 64.45 mm
